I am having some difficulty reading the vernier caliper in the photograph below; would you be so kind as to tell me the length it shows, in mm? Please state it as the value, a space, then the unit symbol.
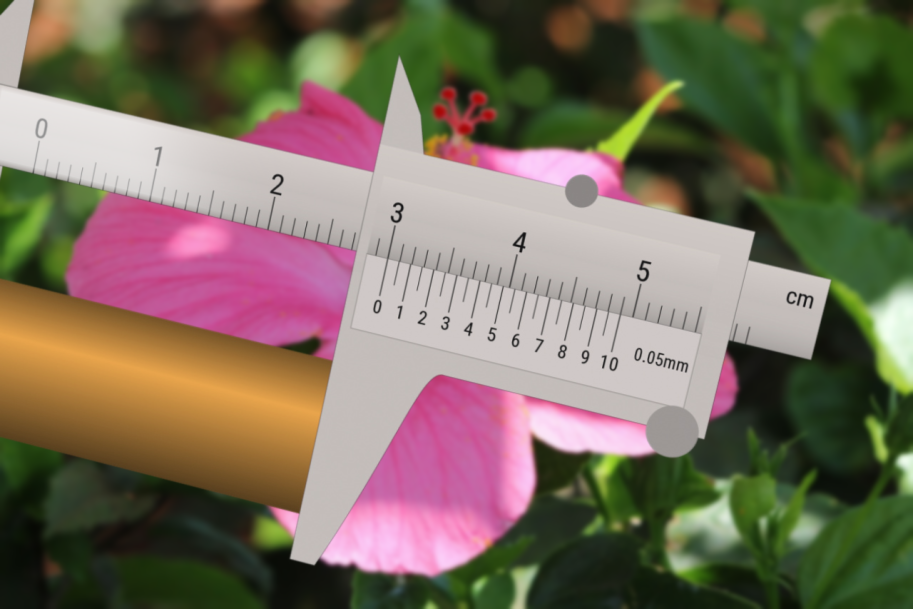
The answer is 30.0 mm
